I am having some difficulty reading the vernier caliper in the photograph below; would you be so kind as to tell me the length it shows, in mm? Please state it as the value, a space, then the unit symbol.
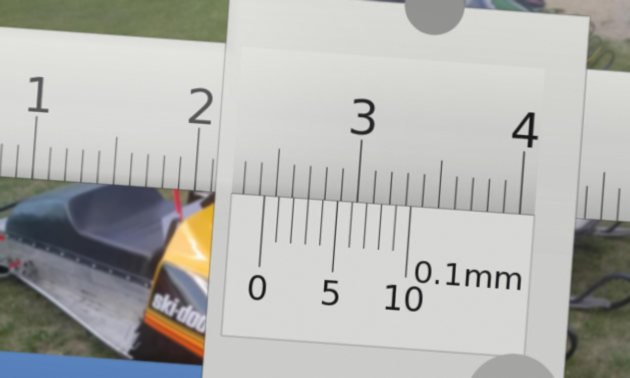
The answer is 24.3 mm
